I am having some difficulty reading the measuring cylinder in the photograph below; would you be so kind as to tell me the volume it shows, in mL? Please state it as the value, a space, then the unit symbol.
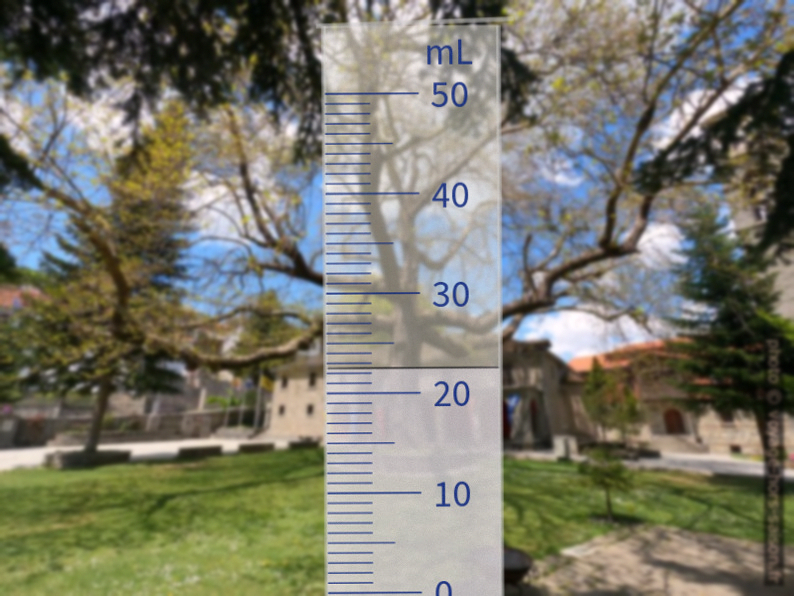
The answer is 22.5 mL
